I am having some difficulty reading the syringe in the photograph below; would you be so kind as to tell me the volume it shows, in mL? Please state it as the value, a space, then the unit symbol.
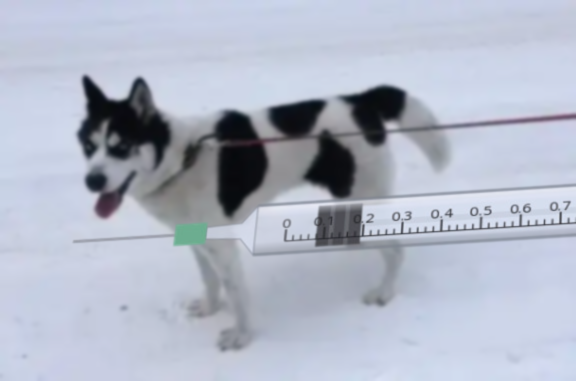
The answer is 0.08 mL
